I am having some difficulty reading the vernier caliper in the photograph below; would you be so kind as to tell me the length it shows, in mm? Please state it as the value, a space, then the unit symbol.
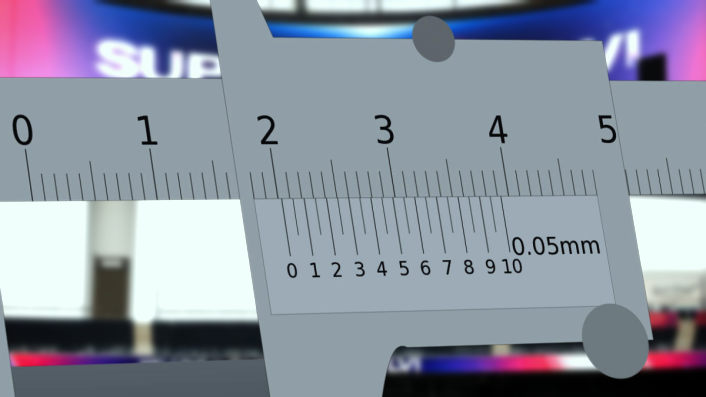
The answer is 20.3 mm
